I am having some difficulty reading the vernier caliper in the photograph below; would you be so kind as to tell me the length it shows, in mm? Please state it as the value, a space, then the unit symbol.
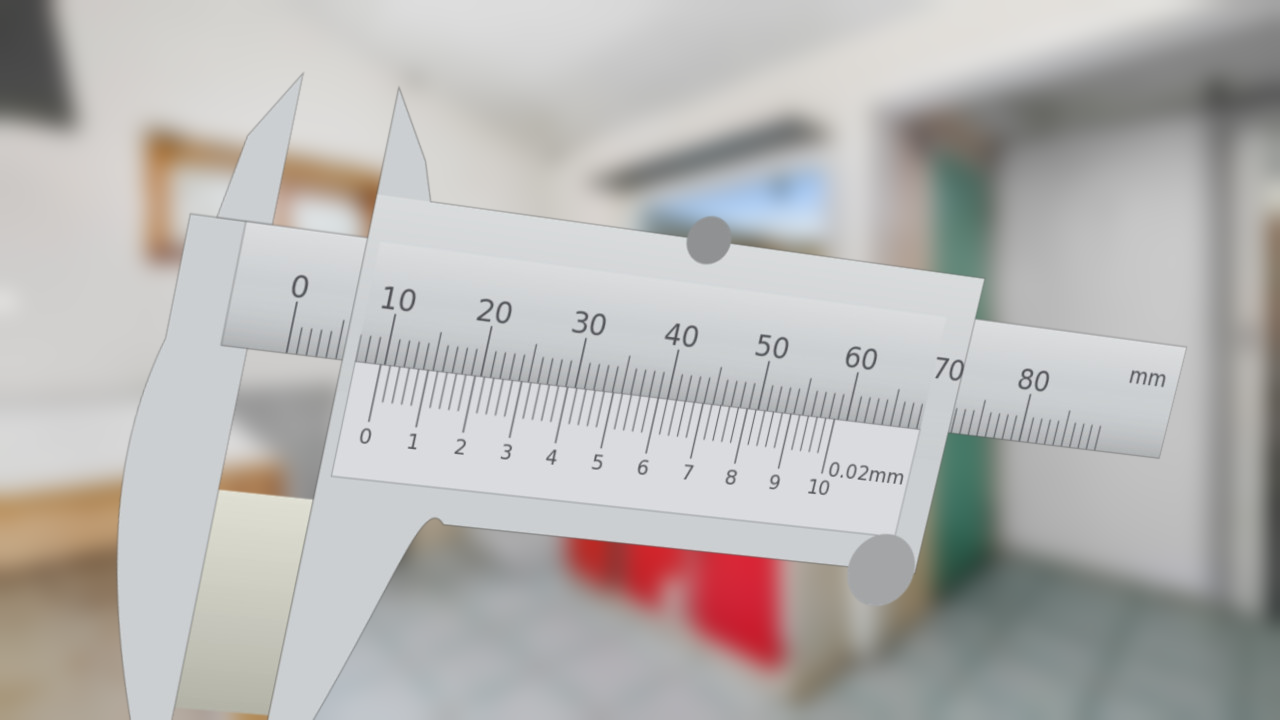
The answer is 9.6 mm
